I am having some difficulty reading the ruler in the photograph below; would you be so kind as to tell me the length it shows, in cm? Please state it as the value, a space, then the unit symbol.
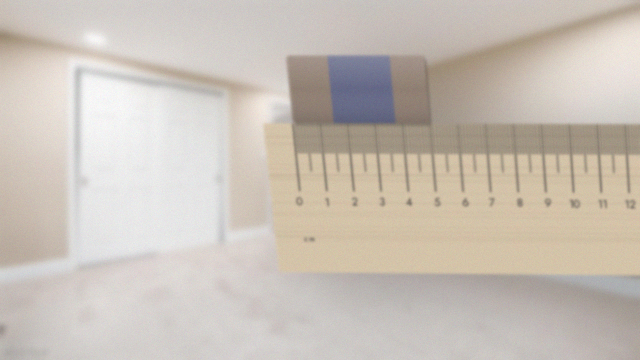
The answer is 5 cm
